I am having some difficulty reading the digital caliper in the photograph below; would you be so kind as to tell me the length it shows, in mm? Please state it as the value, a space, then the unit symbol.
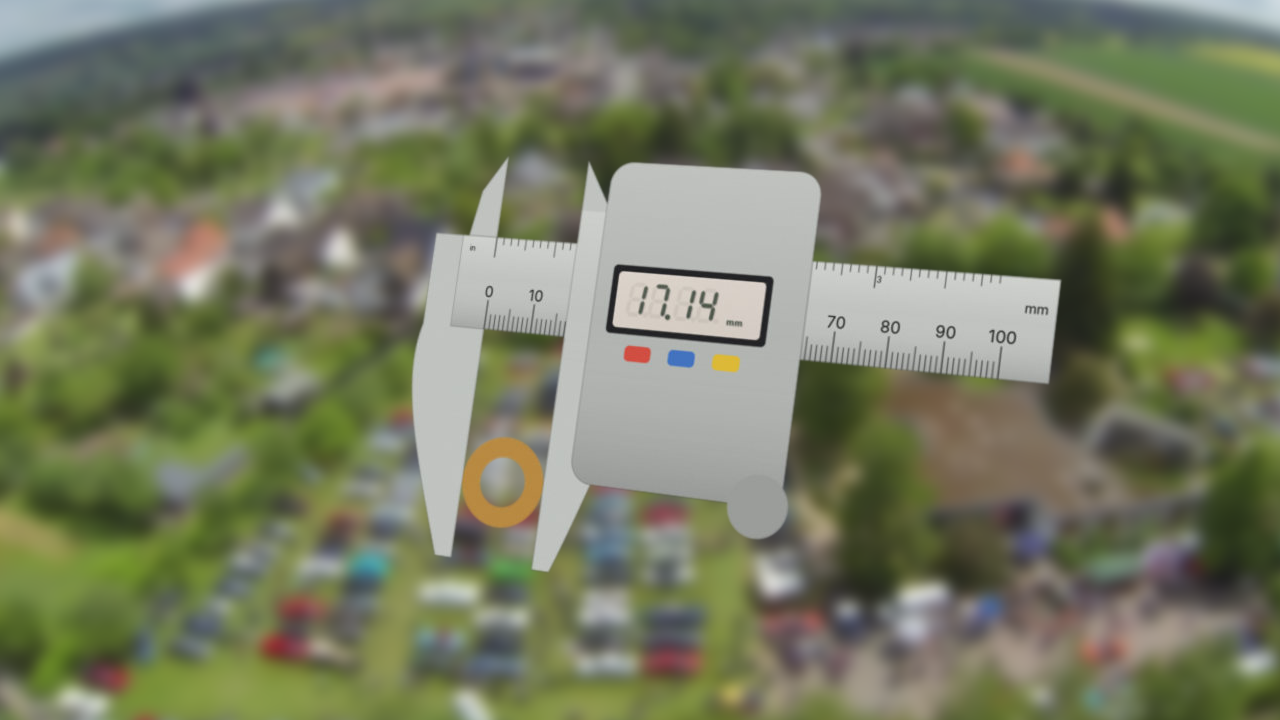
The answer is 17.14 mm
